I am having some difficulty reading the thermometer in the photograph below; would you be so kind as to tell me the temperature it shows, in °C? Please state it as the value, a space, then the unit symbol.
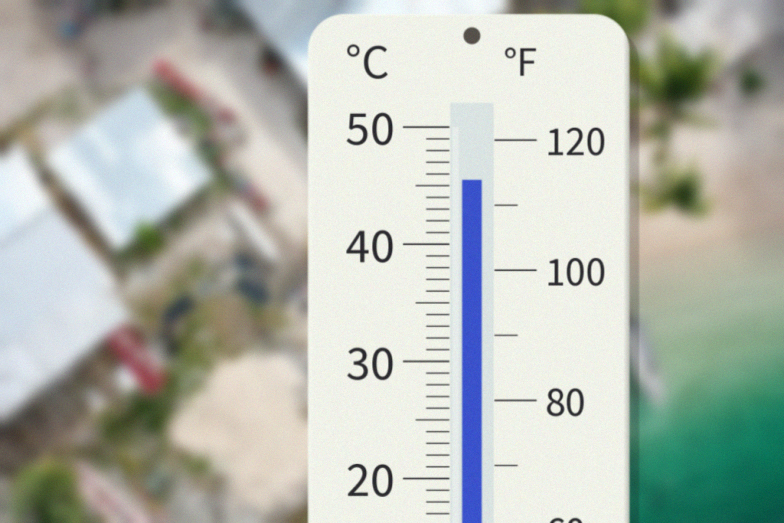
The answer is 45.5 °C
